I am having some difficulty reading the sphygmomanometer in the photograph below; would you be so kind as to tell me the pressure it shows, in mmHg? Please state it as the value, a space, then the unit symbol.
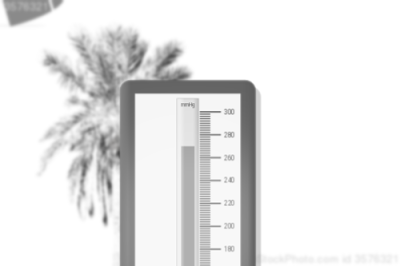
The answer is 270 mmHg
